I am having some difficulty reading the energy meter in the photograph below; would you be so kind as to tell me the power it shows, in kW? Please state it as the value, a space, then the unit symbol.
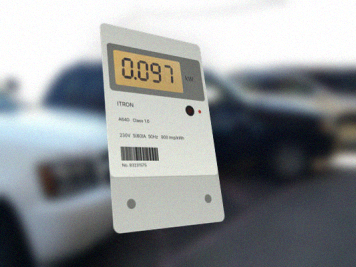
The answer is 0.097 kW
